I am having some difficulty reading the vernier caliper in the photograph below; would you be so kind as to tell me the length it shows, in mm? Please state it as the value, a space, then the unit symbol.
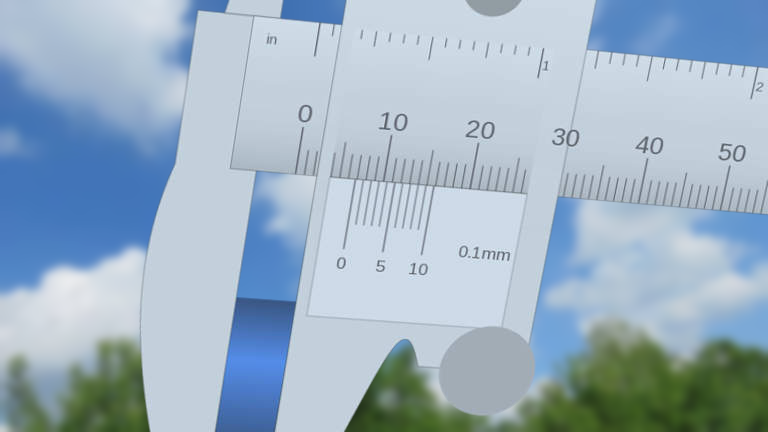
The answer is 6.8 mm
